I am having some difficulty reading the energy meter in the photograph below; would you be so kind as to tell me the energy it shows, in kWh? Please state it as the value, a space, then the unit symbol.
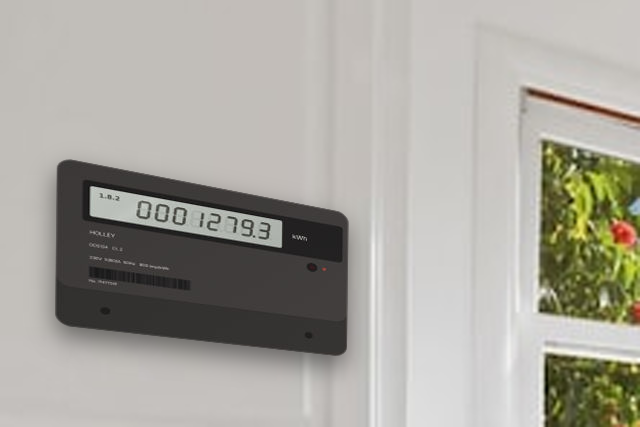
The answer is 1279.3 kWh
